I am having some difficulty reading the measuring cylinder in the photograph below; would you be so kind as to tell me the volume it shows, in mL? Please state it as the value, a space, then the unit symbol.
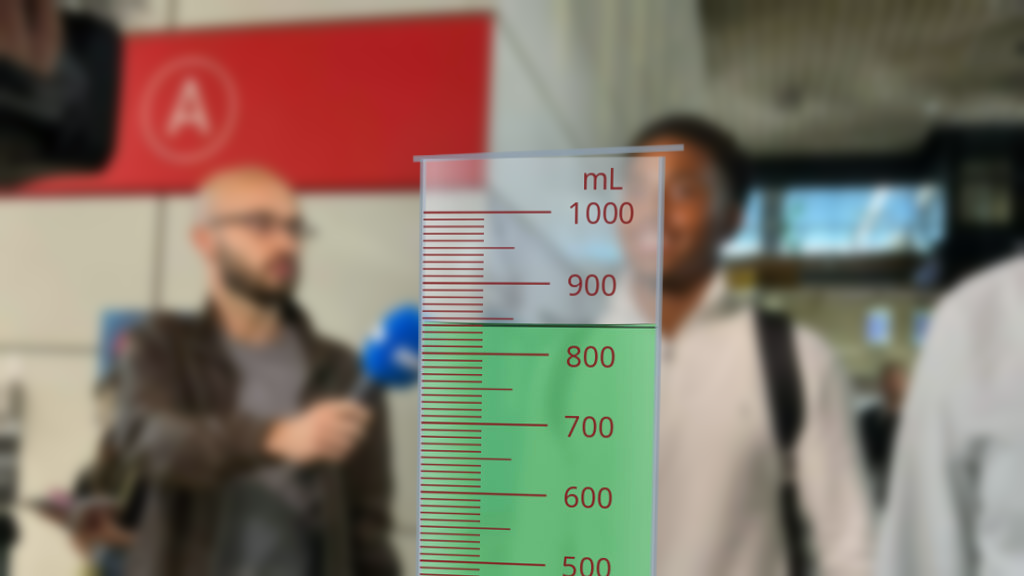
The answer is 840 mL
